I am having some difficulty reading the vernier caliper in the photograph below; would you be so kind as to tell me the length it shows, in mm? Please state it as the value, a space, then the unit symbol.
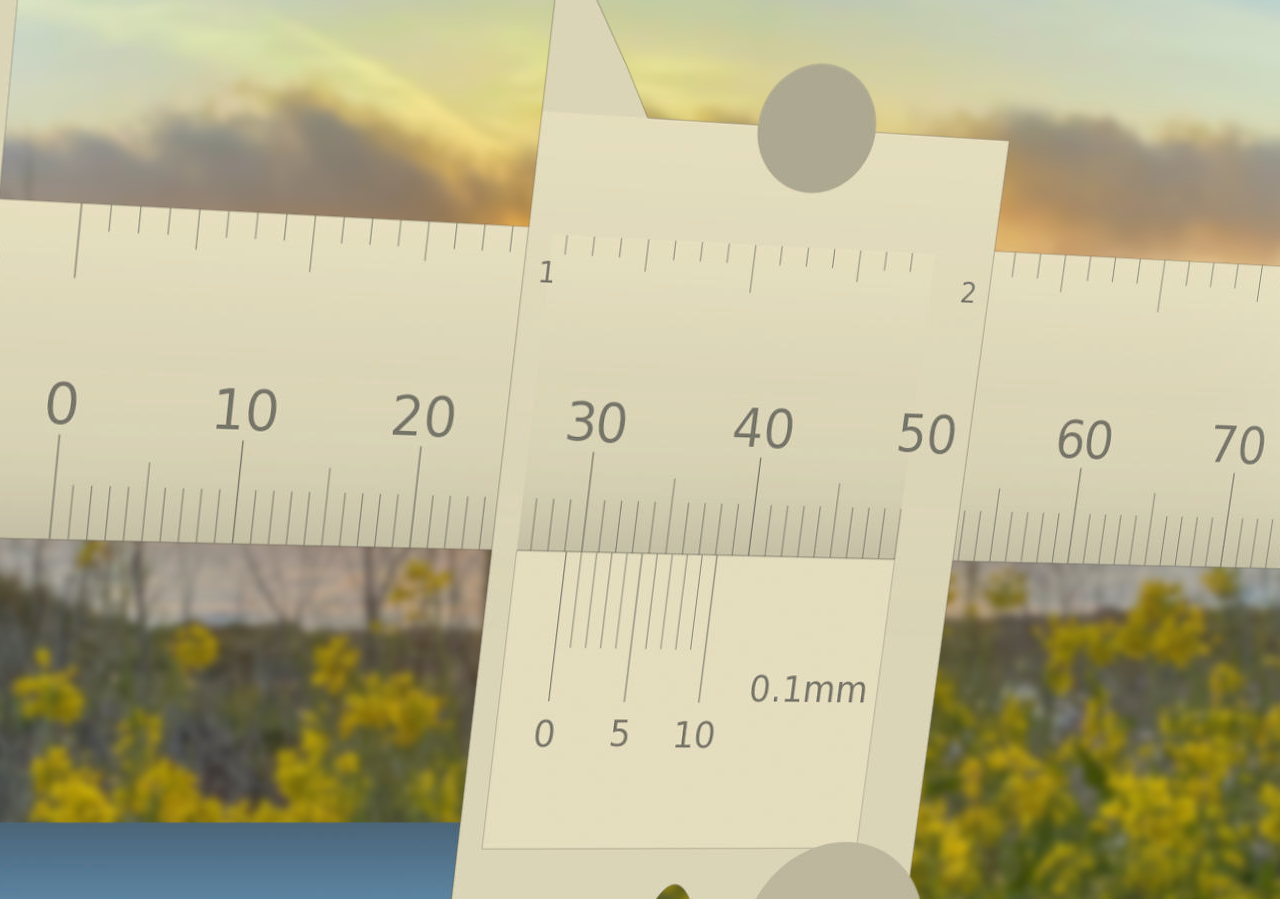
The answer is 29.1 mm
